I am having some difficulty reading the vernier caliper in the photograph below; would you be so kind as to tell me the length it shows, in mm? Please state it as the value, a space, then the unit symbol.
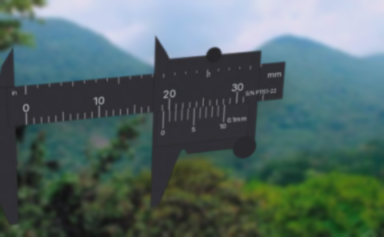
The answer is 19.2 mm
